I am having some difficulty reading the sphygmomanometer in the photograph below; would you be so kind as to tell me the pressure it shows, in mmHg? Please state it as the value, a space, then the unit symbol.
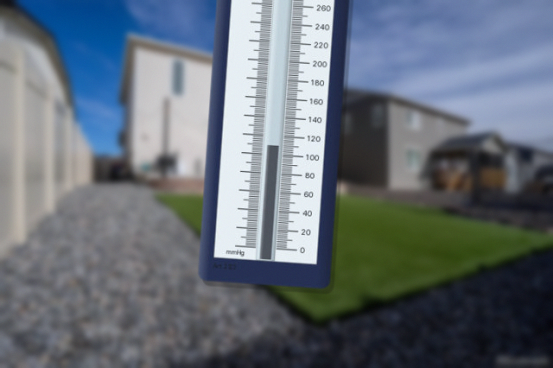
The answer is 110 mmHg
